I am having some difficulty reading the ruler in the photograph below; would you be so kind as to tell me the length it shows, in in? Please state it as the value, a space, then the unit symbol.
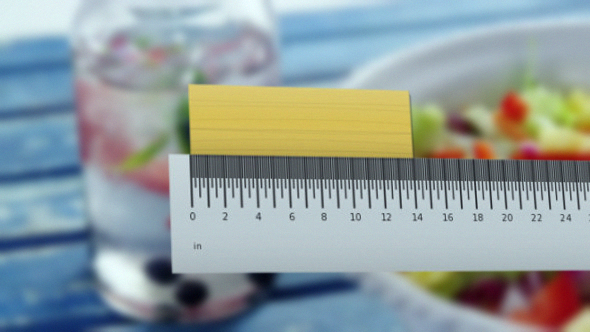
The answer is 14 in
